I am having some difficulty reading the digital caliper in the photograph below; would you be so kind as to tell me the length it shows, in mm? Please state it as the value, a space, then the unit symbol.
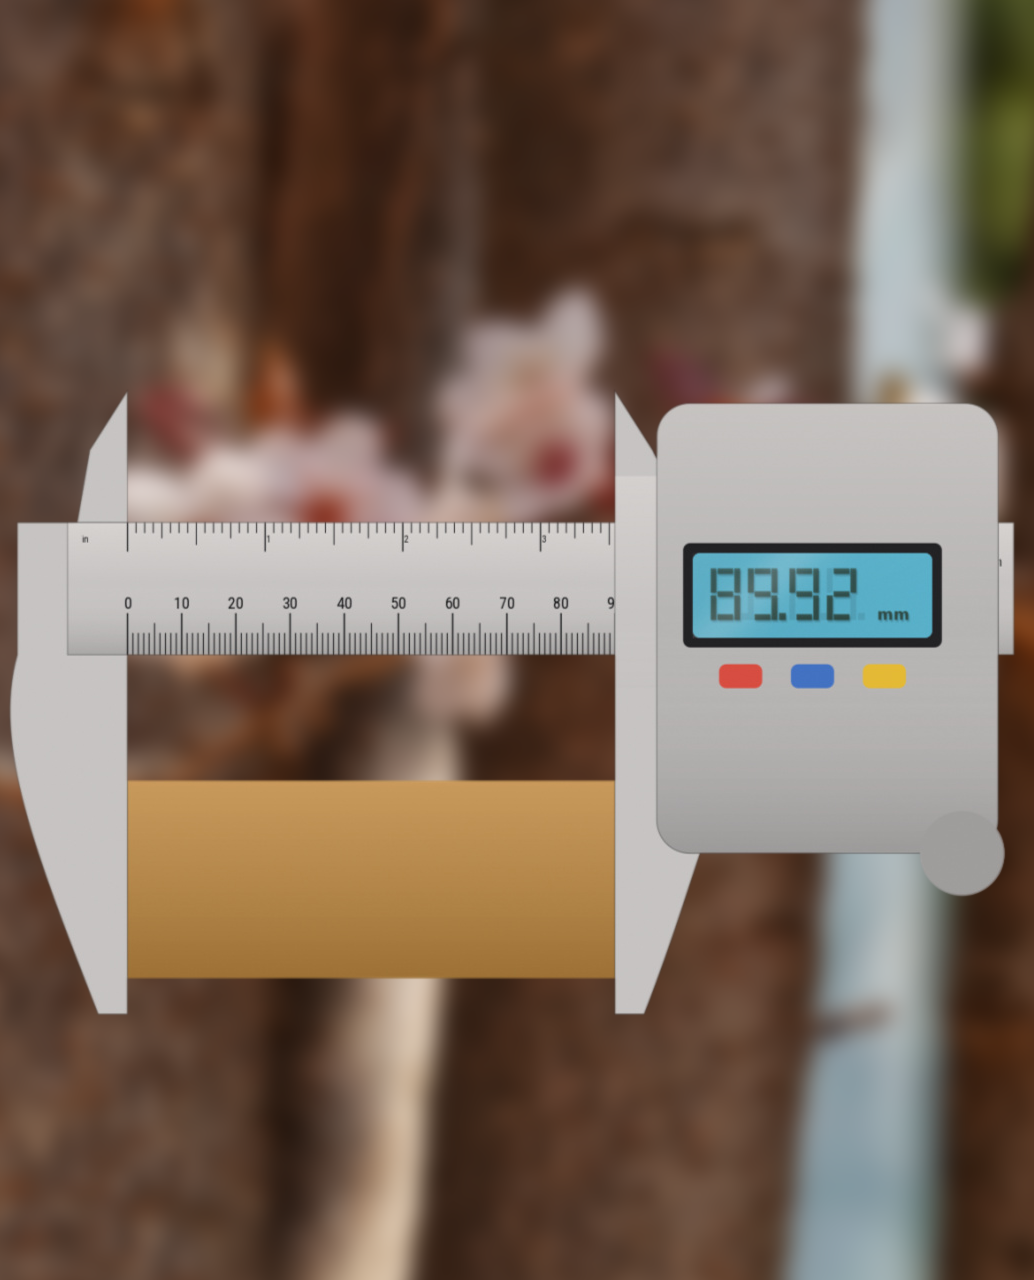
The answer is 89.92 mm
